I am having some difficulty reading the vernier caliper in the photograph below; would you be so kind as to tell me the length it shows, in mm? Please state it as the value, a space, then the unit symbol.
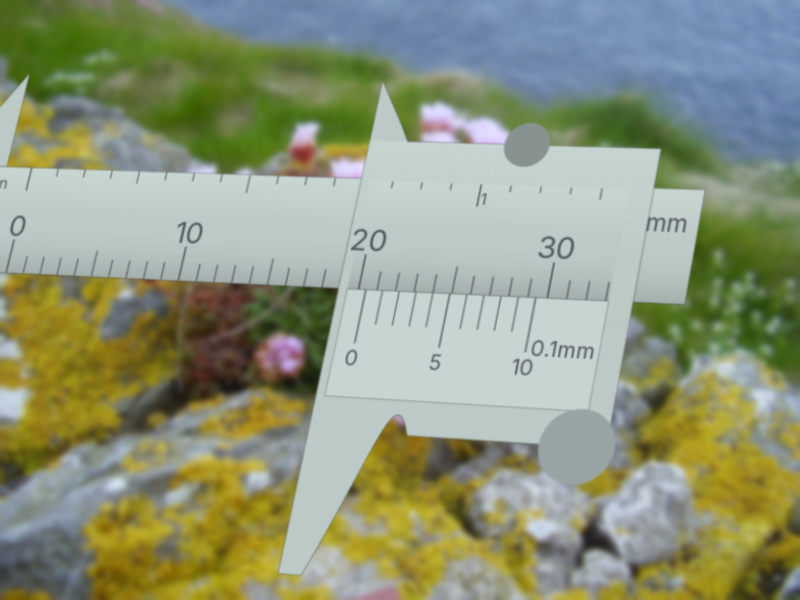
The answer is 20.4 mm
